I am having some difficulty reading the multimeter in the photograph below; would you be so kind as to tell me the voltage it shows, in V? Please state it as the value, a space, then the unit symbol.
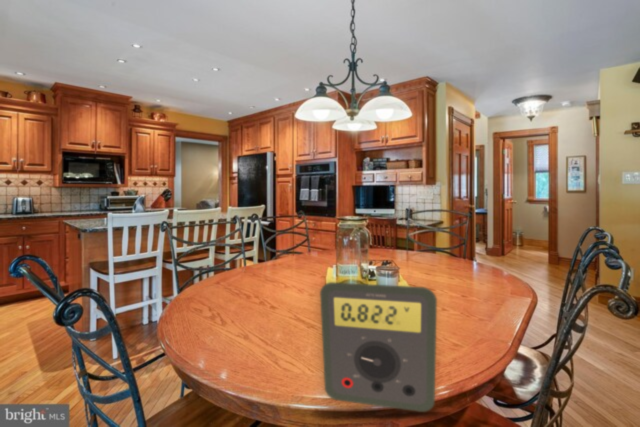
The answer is 0.822 V
